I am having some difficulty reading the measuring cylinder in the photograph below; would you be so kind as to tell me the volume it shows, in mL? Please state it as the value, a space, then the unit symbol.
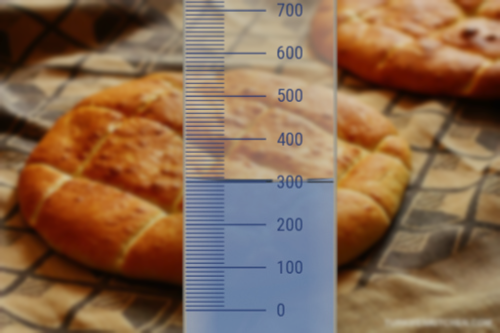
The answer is 300 mL
